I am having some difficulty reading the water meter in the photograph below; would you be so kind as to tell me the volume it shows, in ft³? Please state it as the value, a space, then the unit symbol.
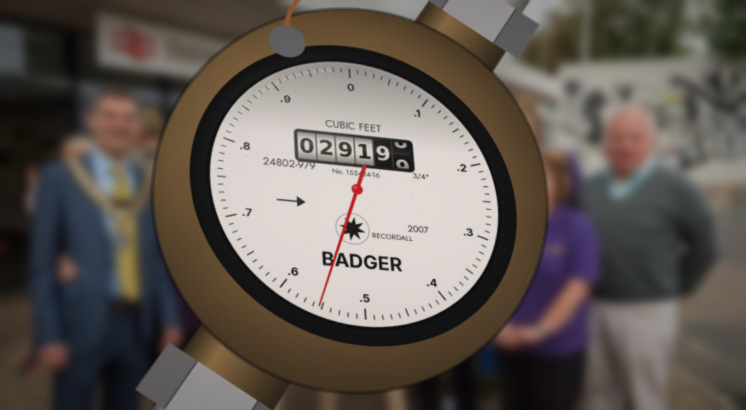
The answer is 29198.55 ft³
